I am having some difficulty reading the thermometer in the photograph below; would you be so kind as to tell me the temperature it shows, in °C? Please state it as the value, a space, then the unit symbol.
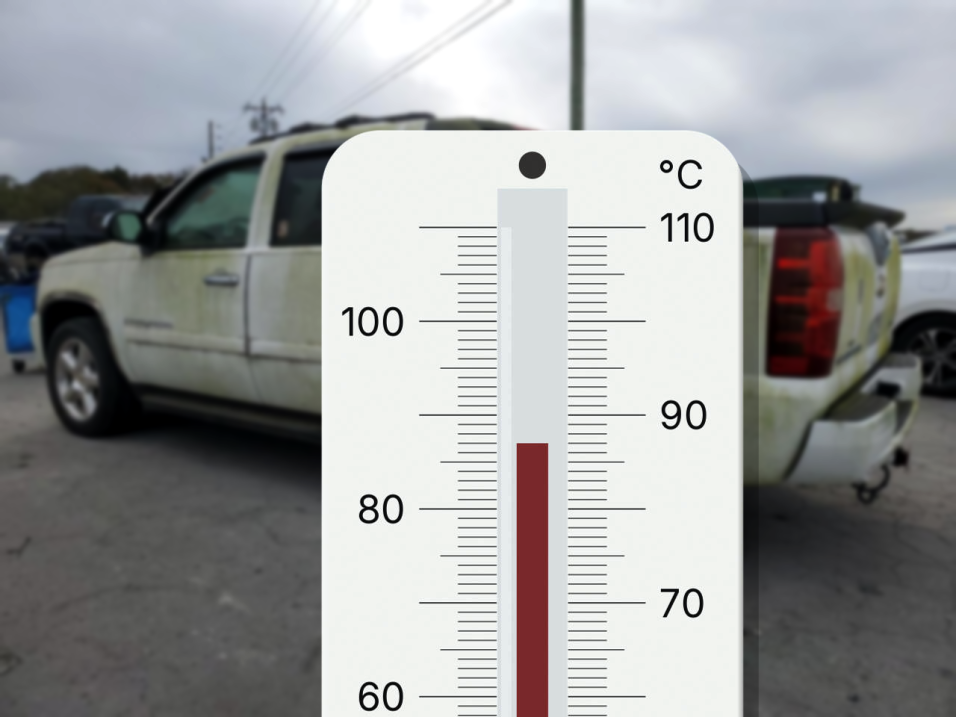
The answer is 87 °C
